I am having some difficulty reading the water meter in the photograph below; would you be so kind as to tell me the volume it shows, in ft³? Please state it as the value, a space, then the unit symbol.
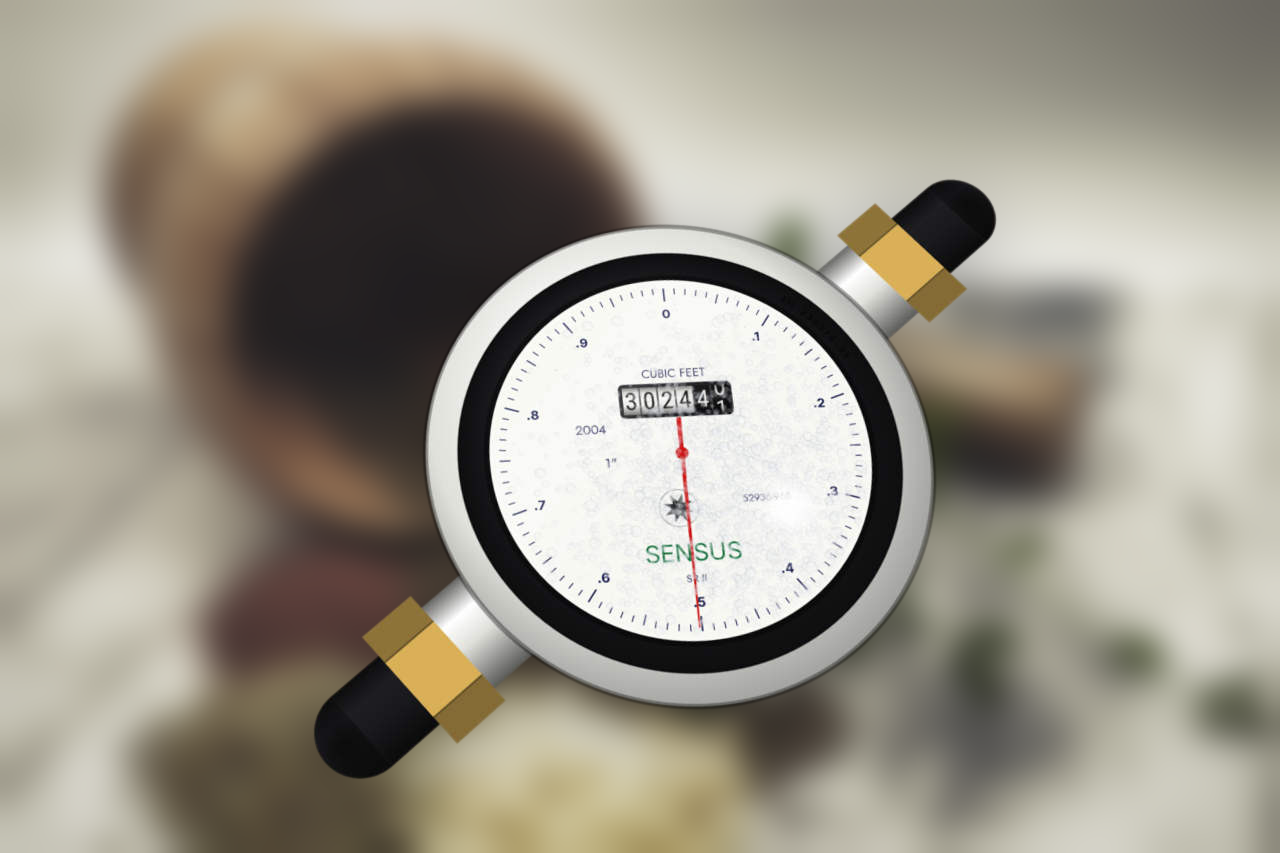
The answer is 302440.50 ft³
